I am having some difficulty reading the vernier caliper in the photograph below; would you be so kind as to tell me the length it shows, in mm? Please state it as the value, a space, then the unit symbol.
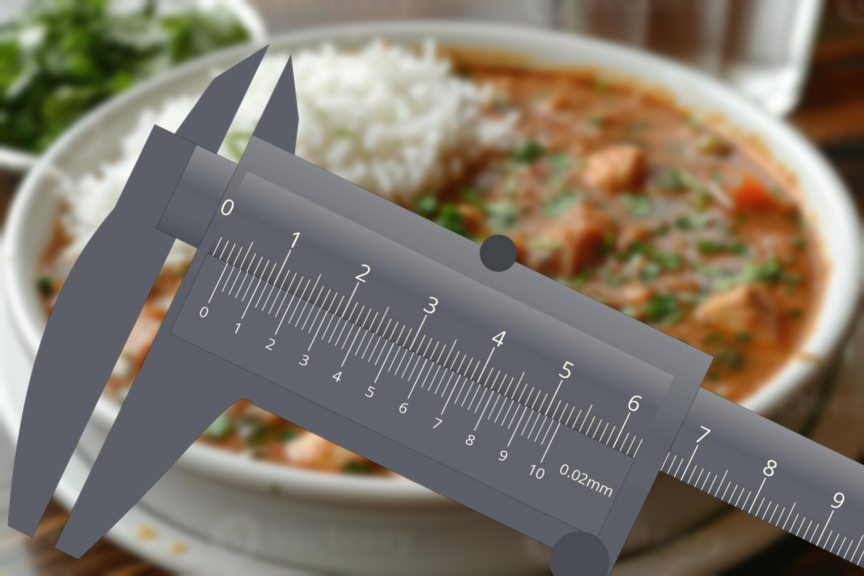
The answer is 3.2 mm
